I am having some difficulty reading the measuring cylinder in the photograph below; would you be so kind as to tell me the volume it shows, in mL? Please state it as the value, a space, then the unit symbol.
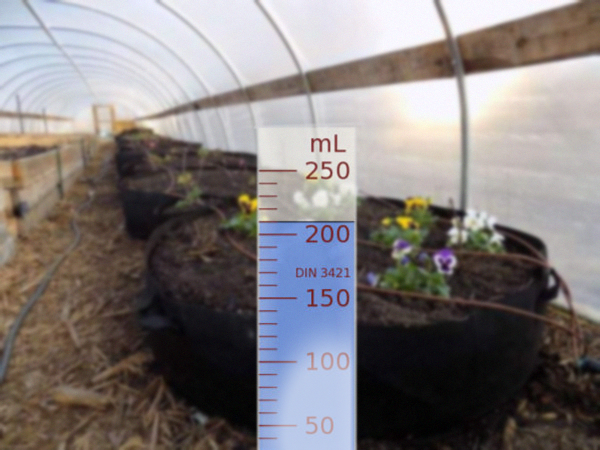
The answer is 210 mL
